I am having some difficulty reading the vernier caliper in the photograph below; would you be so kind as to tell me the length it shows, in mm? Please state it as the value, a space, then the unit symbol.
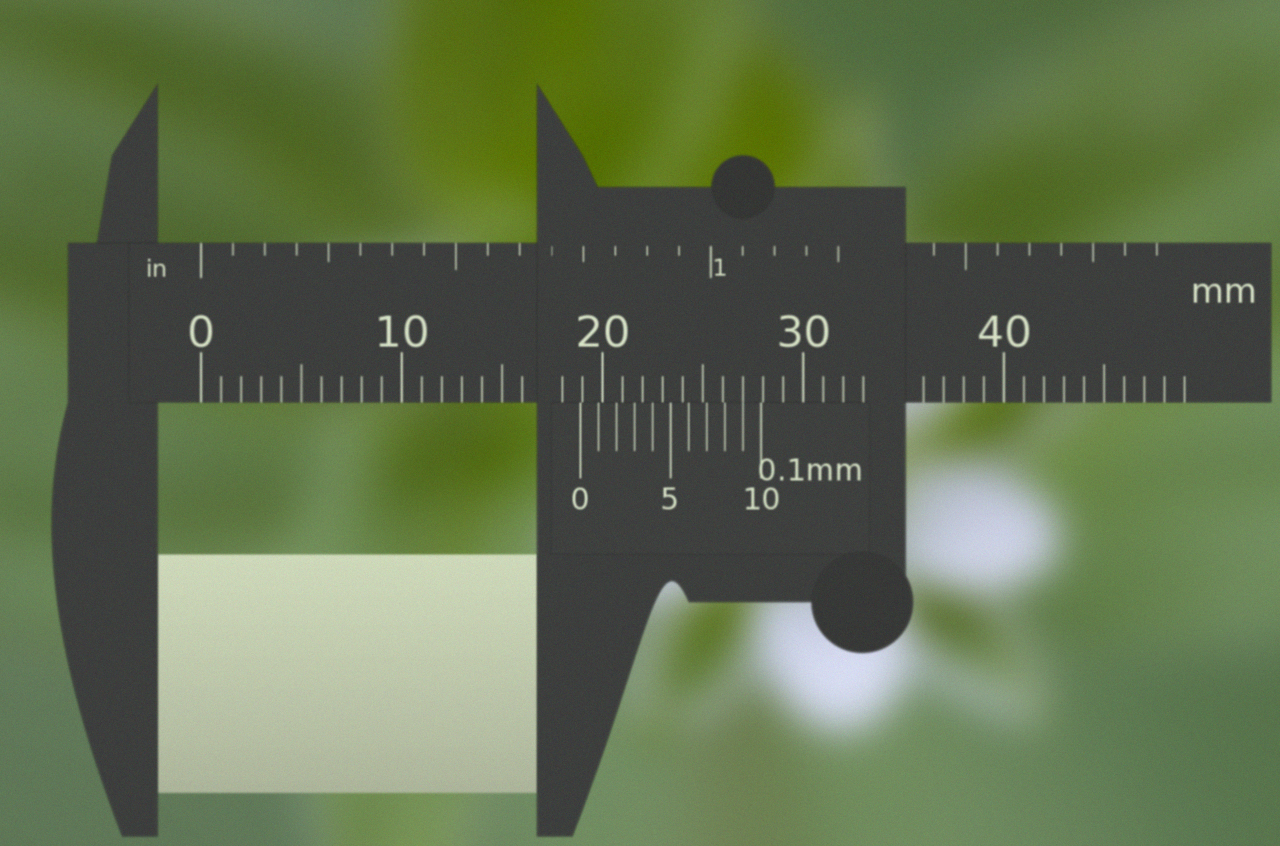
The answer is 18.9 mm
